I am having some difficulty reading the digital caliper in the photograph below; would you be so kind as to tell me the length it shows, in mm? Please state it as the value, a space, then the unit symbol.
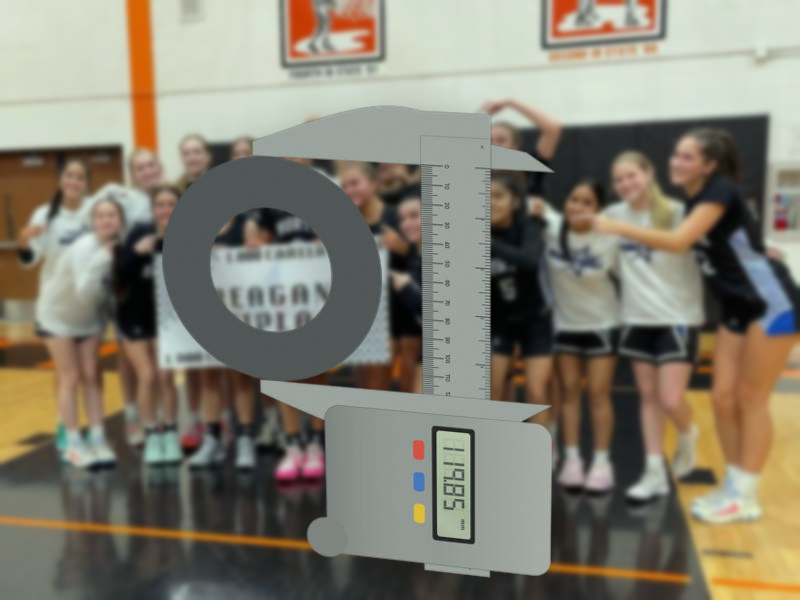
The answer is 119.85 mm
